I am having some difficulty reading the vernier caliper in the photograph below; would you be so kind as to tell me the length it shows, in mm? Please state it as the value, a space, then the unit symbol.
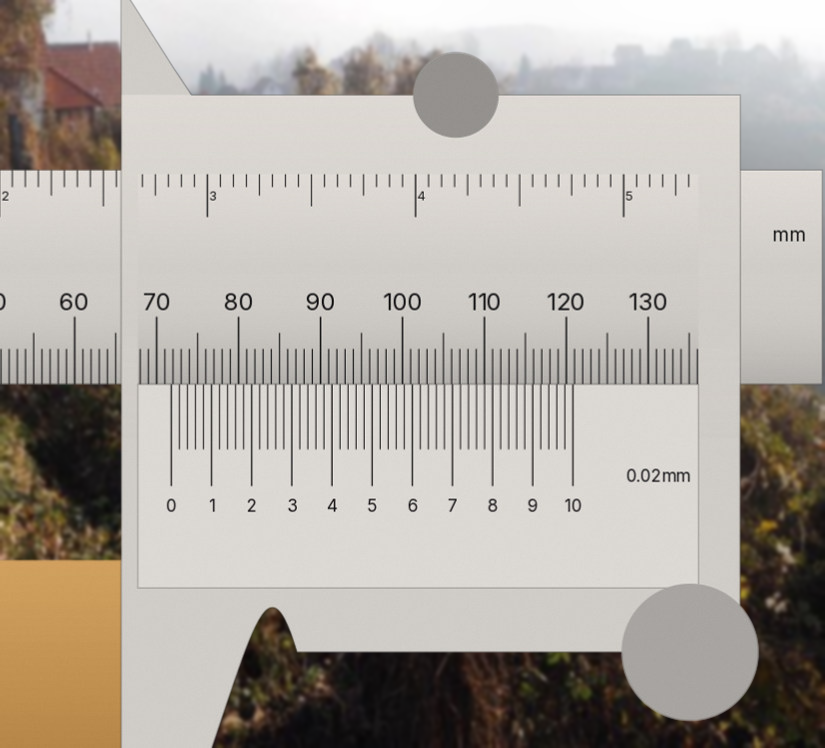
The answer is 71.8 mm
